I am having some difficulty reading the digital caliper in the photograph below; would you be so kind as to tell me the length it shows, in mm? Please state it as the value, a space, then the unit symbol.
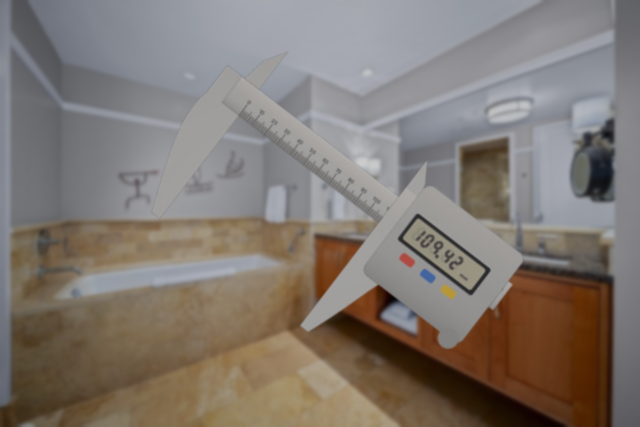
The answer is 109.42 mm
